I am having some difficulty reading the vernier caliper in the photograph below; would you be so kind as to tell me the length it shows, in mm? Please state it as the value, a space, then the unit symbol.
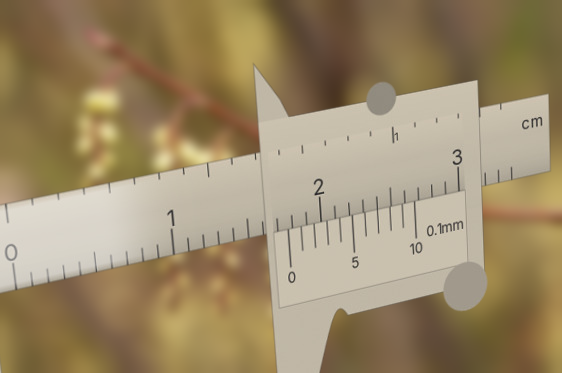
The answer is 17.7 mm
